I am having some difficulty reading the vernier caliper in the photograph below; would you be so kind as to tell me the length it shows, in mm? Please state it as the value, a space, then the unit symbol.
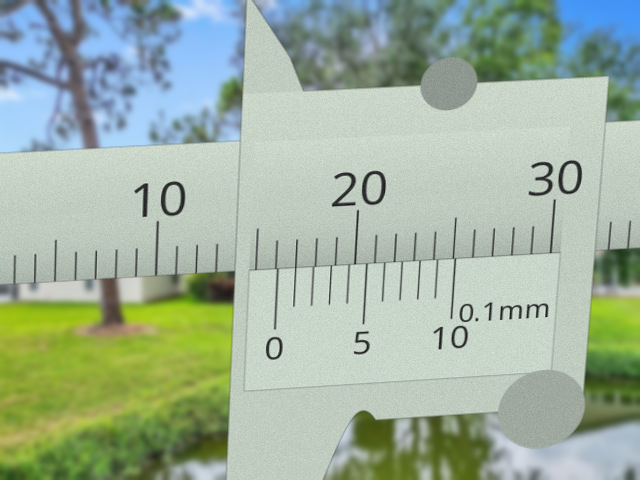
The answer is 16.1 mm
